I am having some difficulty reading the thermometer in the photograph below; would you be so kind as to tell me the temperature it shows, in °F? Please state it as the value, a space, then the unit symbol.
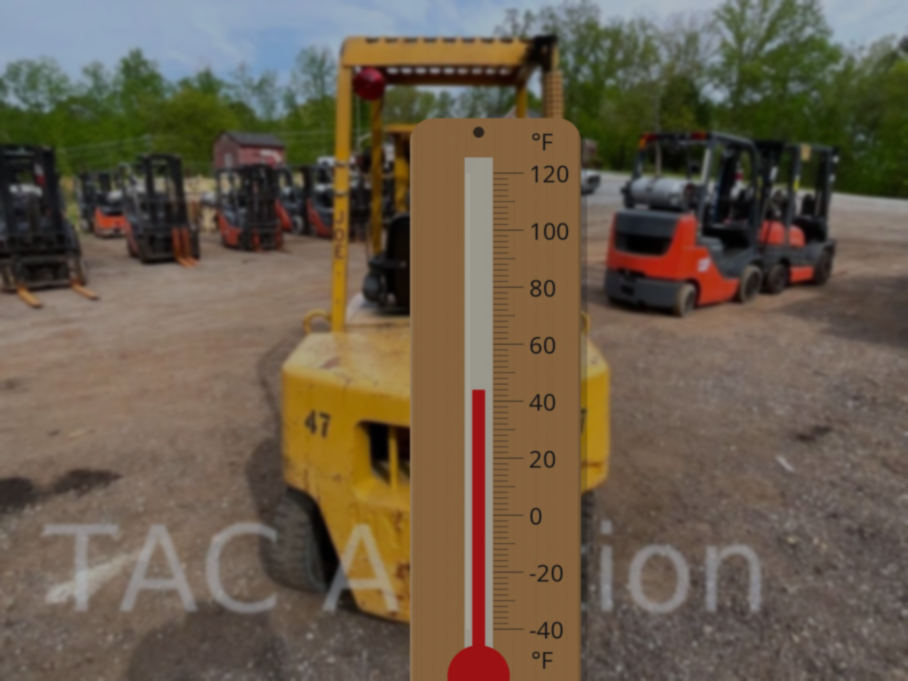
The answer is 44 °F
